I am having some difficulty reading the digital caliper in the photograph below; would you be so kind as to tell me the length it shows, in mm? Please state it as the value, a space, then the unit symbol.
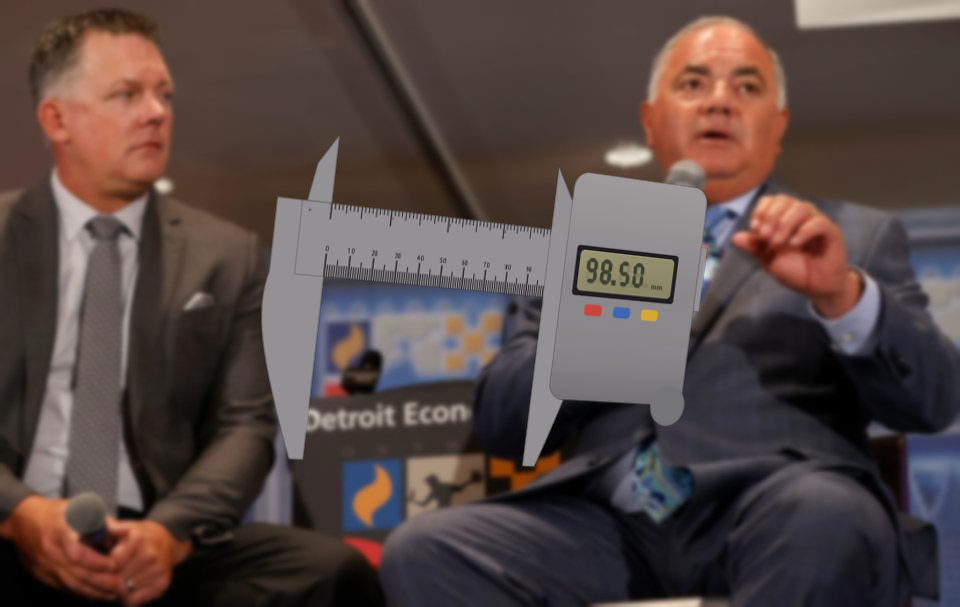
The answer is 98.50 mm
